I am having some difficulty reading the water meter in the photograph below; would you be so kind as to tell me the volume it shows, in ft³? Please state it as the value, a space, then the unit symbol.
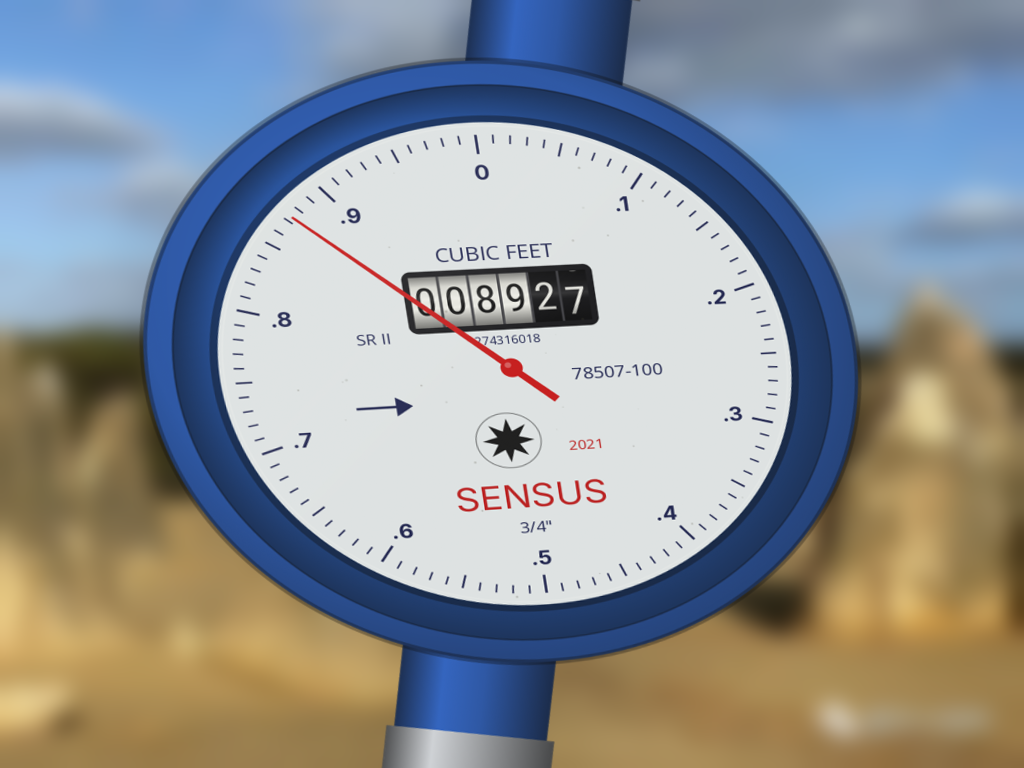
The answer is 8926.87 ft³
